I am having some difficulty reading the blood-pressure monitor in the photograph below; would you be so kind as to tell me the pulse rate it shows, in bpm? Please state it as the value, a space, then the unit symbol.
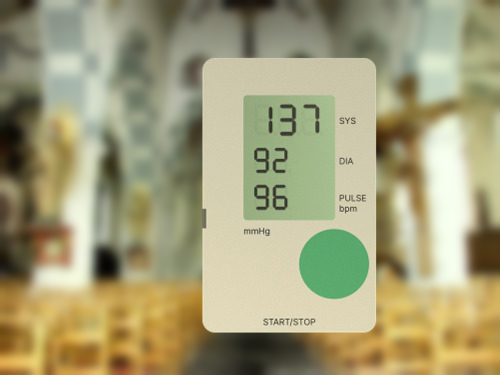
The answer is 96 bpm
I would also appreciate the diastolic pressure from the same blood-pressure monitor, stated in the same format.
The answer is 92 mmHg
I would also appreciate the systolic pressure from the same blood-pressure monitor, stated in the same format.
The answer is 137 mmHg
